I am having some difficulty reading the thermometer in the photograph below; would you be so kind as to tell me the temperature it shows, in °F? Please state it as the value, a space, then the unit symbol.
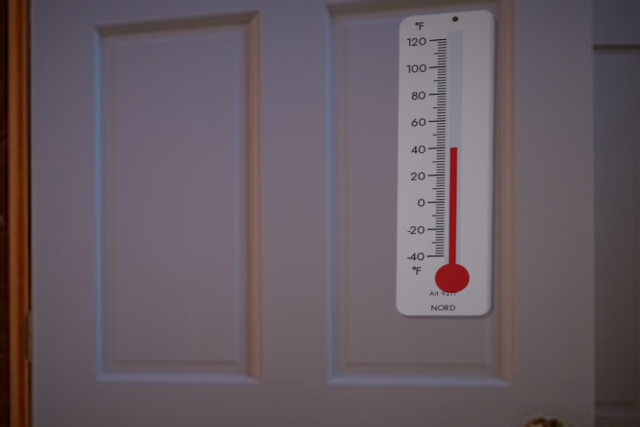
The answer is 40 °F
